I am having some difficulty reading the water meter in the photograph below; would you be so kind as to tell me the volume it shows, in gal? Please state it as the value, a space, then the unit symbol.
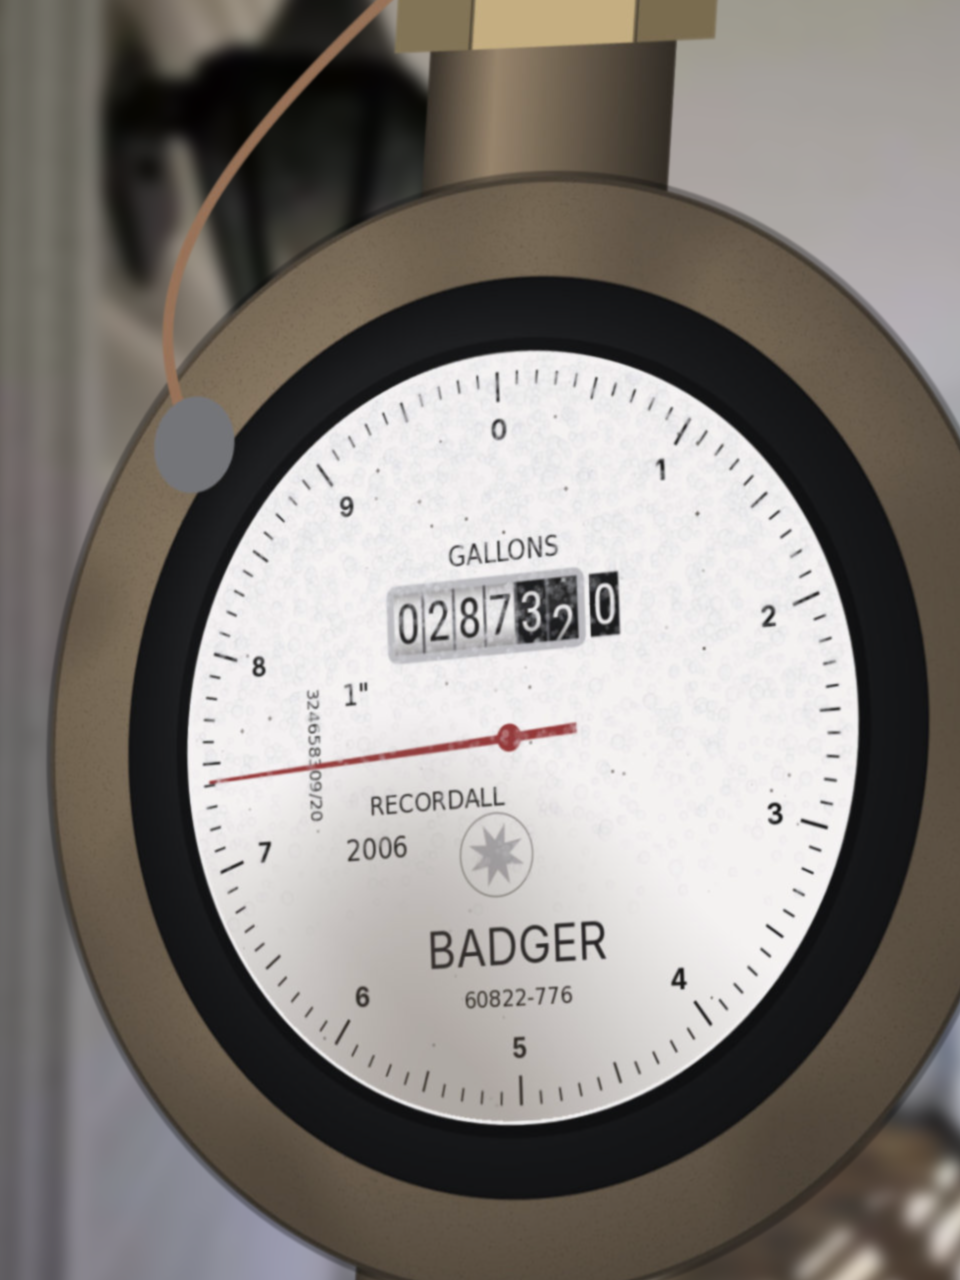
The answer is 287317.4 gal
